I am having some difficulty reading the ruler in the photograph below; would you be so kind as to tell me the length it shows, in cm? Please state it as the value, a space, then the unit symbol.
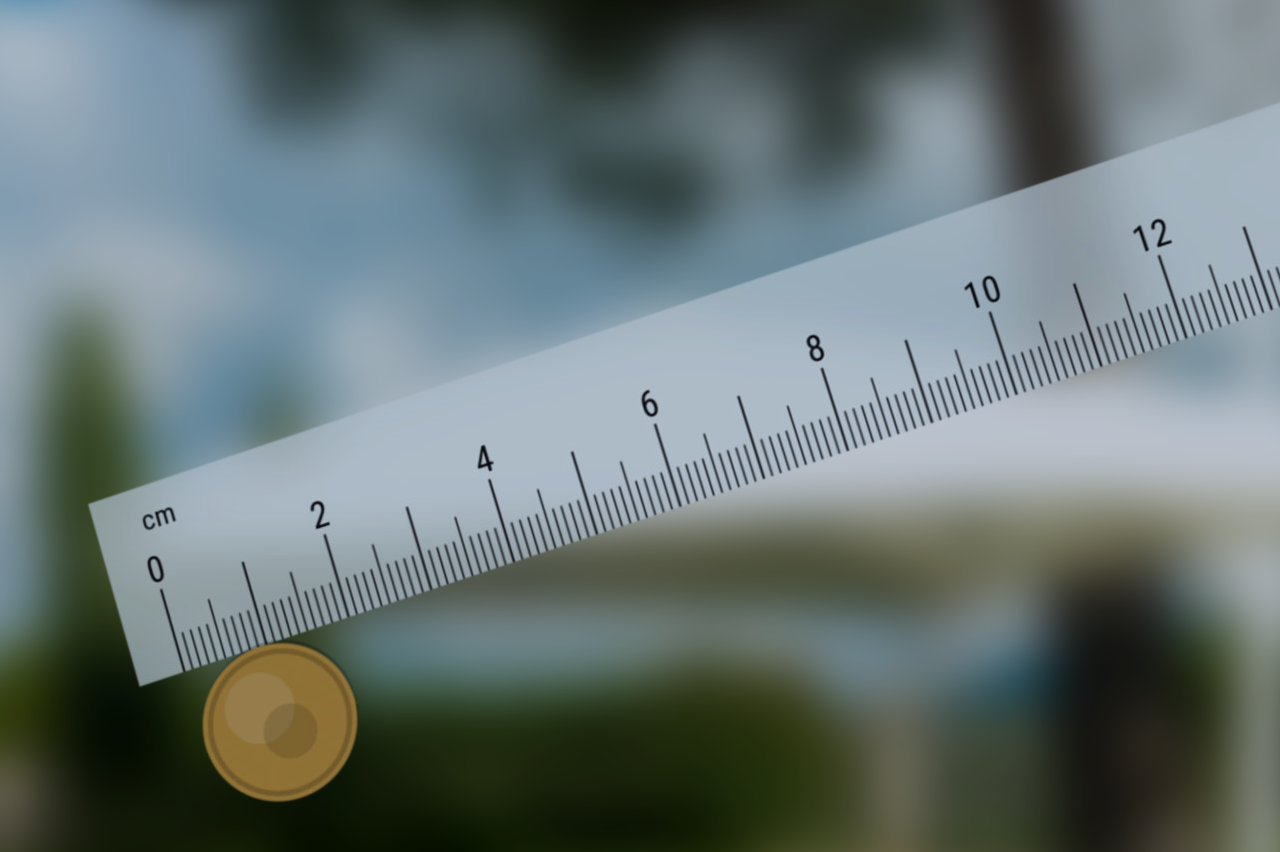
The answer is 1.8 cm
